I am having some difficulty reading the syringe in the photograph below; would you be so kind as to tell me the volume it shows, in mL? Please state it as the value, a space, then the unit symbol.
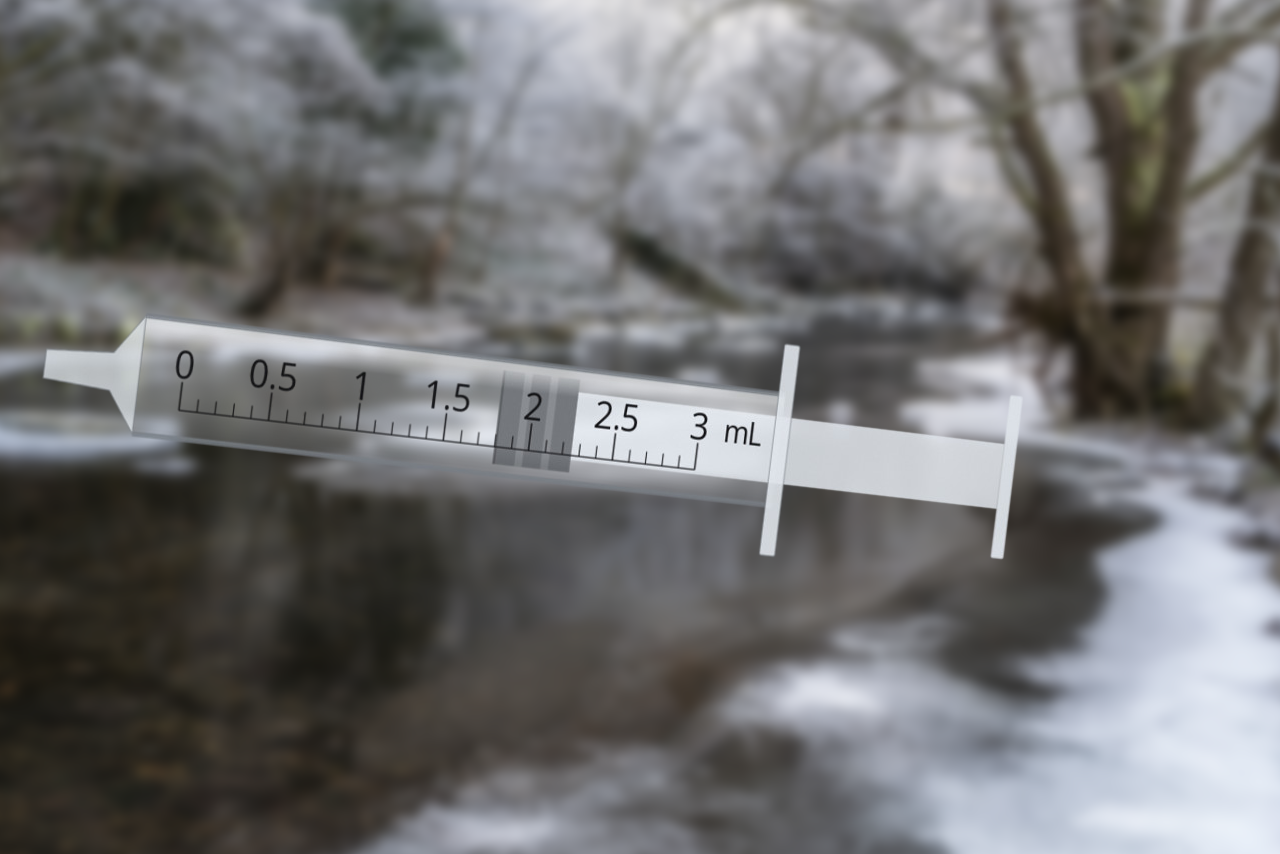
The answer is 1.8 mL
